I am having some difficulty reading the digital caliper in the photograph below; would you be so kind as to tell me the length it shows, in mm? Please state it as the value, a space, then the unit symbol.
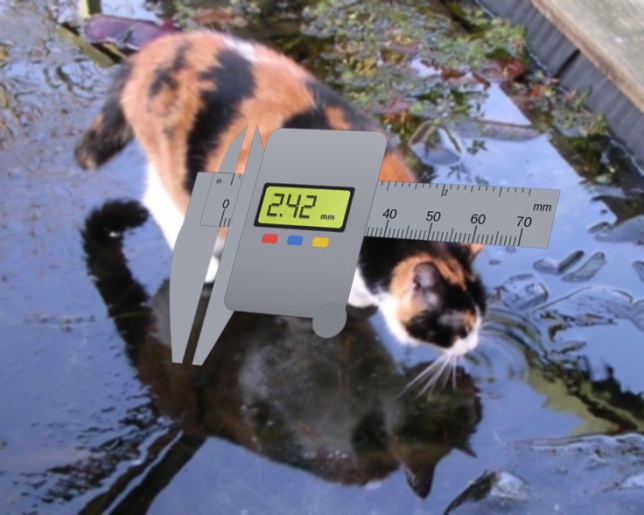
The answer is 2.42 mm
